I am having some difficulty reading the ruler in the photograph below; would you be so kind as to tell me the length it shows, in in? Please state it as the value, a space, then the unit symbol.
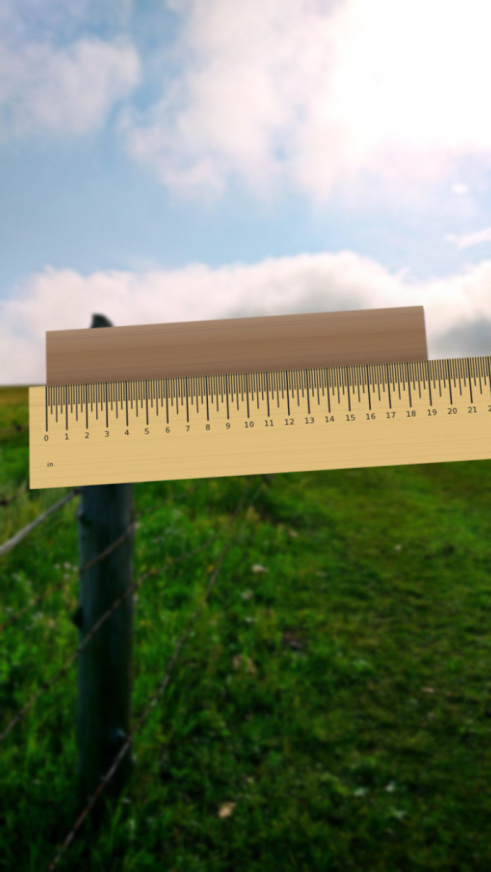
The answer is 19 in
